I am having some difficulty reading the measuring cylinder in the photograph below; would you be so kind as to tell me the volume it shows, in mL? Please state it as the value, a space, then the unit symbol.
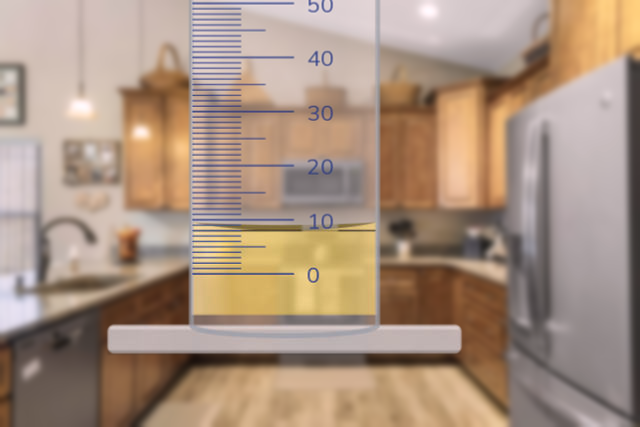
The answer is 8 mL
